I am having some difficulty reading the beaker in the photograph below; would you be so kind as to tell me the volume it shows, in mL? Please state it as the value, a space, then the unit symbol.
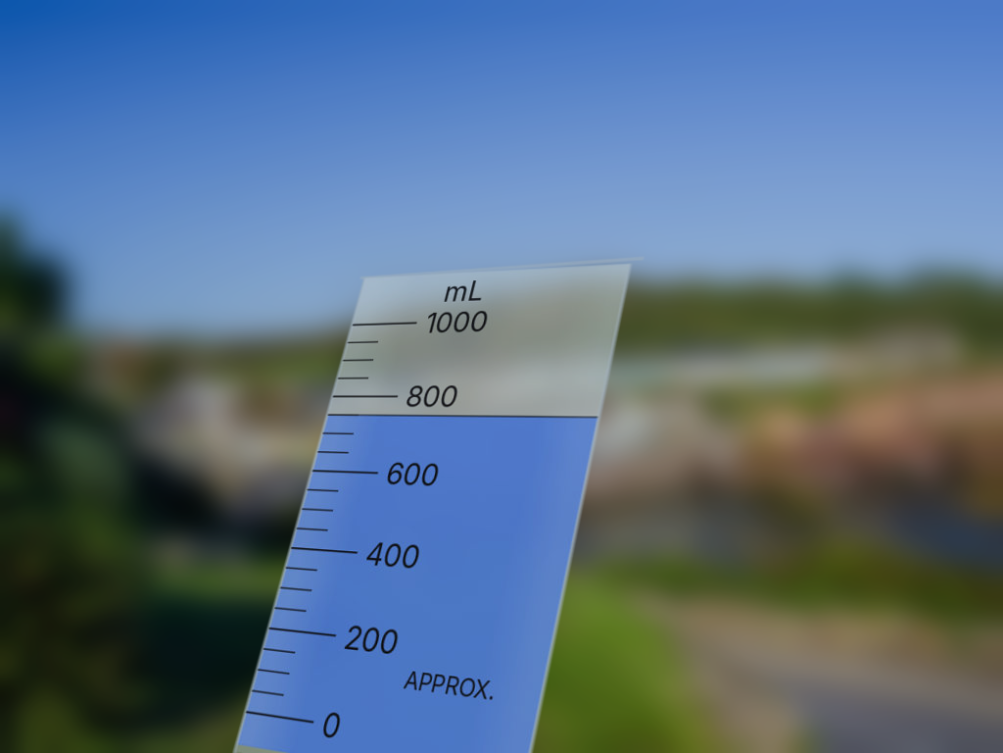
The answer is 750 mL
